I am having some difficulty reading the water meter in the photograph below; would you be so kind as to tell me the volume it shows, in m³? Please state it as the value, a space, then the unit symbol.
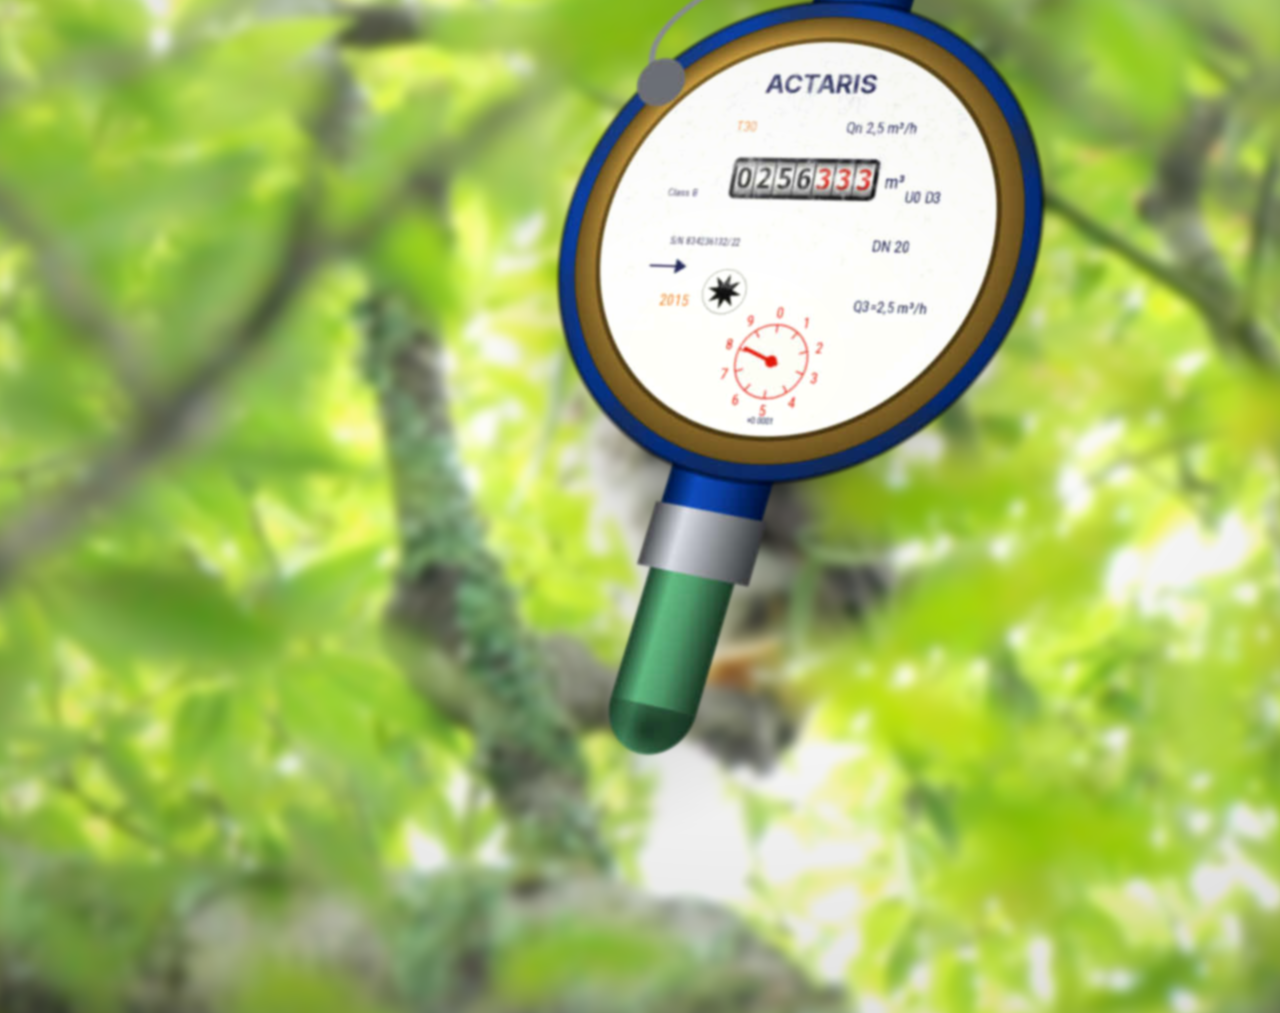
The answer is 256.3338 m³
